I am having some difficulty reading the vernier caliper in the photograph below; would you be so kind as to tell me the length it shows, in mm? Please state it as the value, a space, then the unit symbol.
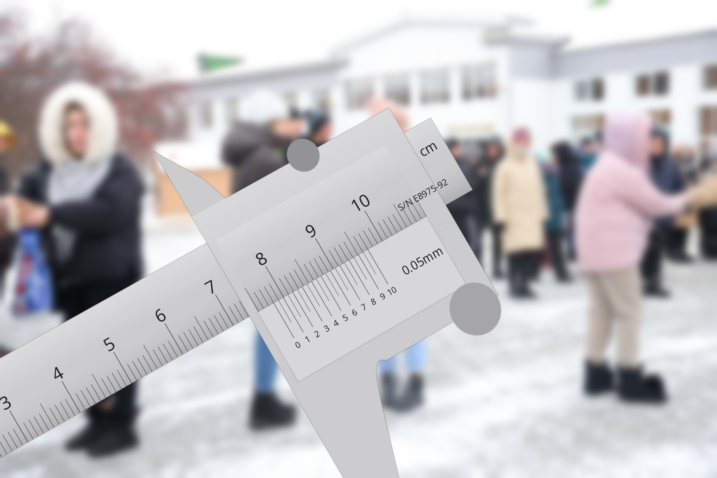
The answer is 78.0 mm
